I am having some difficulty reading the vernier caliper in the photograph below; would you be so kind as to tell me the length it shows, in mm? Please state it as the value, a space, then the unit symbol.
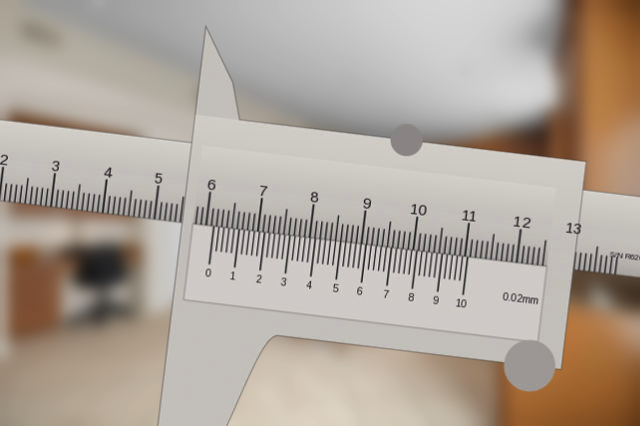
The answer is 61.5 mm
